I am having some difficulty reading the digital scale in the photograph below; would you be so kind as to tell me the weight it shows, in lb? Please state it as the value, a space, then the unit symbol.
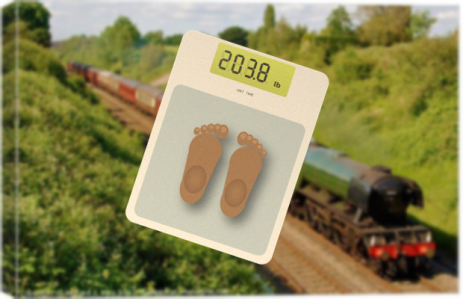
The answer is 203.8 lb
